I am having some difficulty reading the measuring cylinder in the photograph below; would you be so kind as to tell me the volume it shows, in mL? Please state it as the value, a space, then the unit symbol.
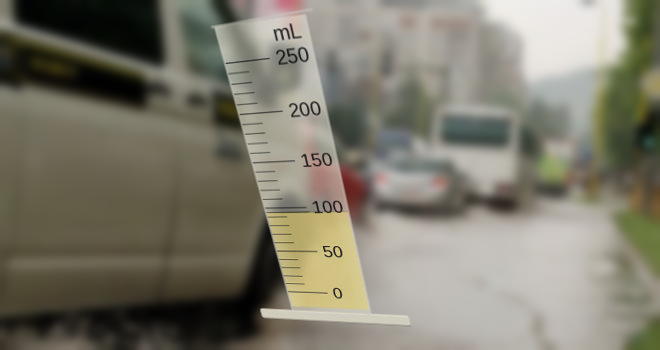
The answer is 95 mL
